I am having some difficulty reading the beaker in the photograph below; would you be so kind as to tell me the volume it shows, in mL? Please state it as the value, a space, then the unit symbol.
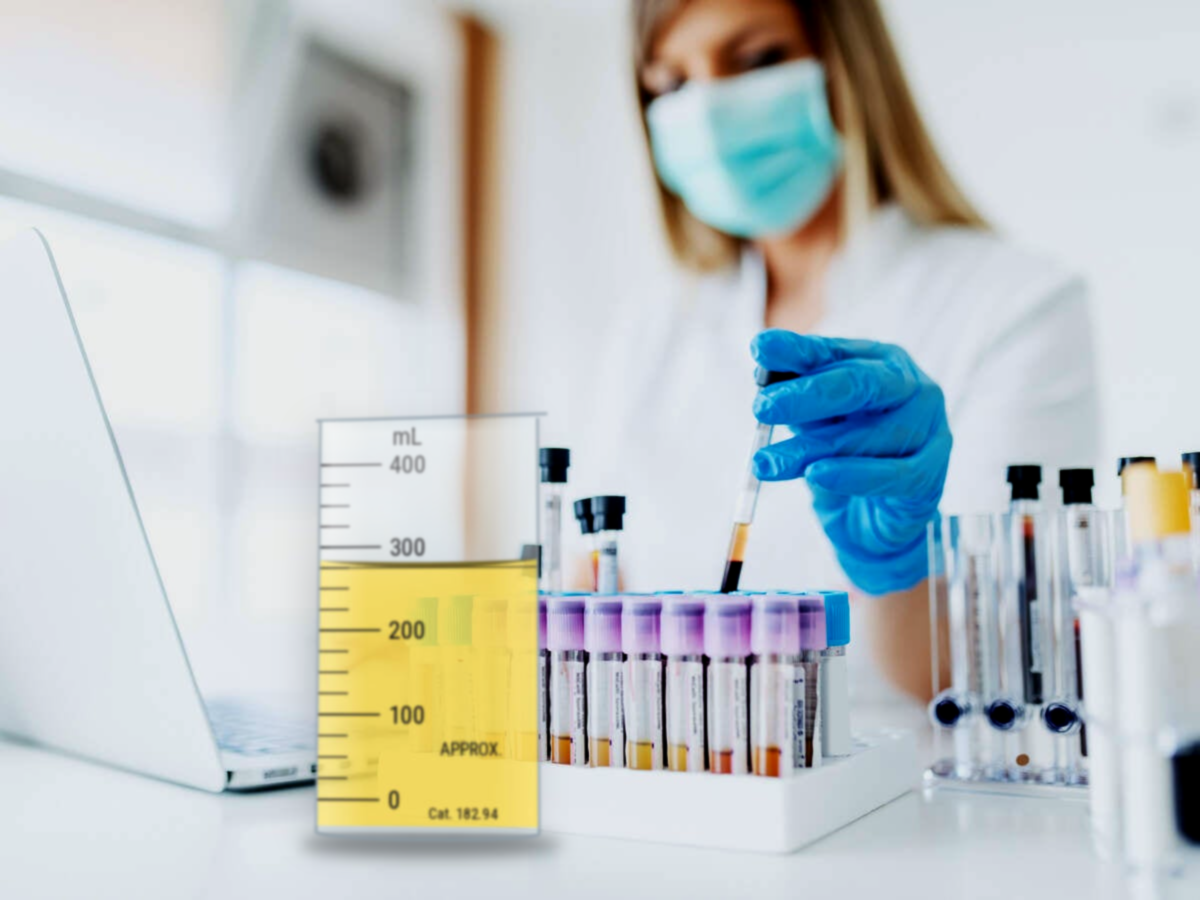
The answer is 275 mL
